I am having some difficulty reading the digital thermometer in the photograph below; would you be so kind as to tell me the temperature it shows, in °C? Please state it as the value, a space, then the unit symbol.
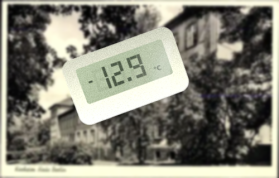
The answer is -12.9 °C
